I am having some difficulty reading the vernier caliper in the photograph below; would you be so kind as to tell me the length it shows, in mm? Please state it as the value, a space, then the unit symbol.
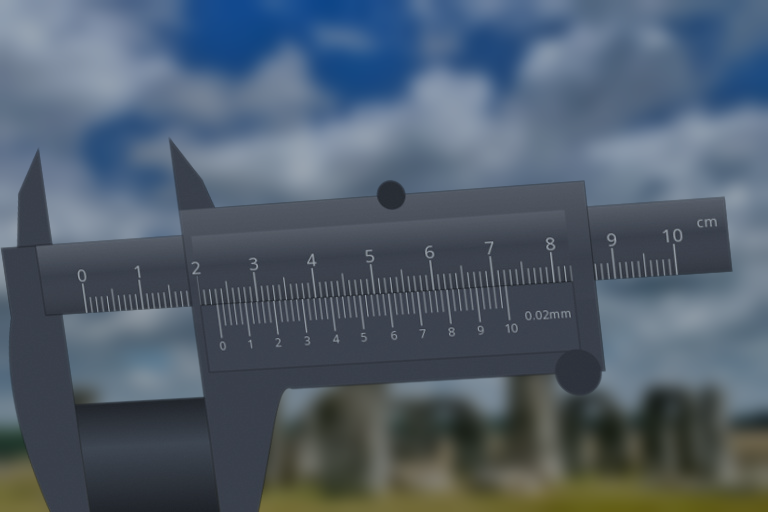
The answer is 23.0 mm
